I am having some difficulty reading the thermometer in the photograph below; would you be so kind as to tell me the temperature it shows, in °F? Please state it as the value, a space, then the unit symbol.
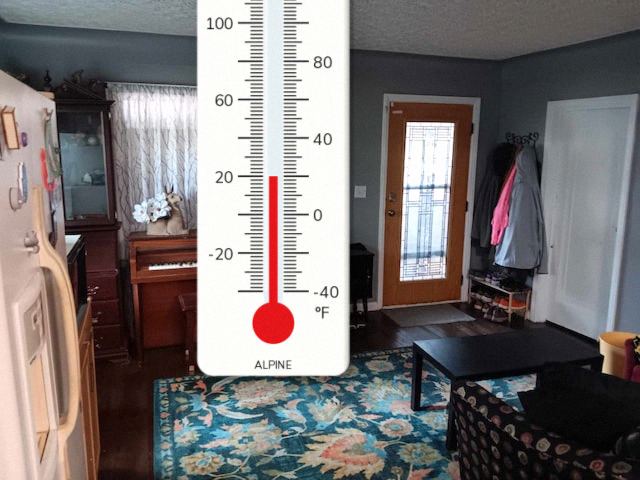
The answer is 20 °F
